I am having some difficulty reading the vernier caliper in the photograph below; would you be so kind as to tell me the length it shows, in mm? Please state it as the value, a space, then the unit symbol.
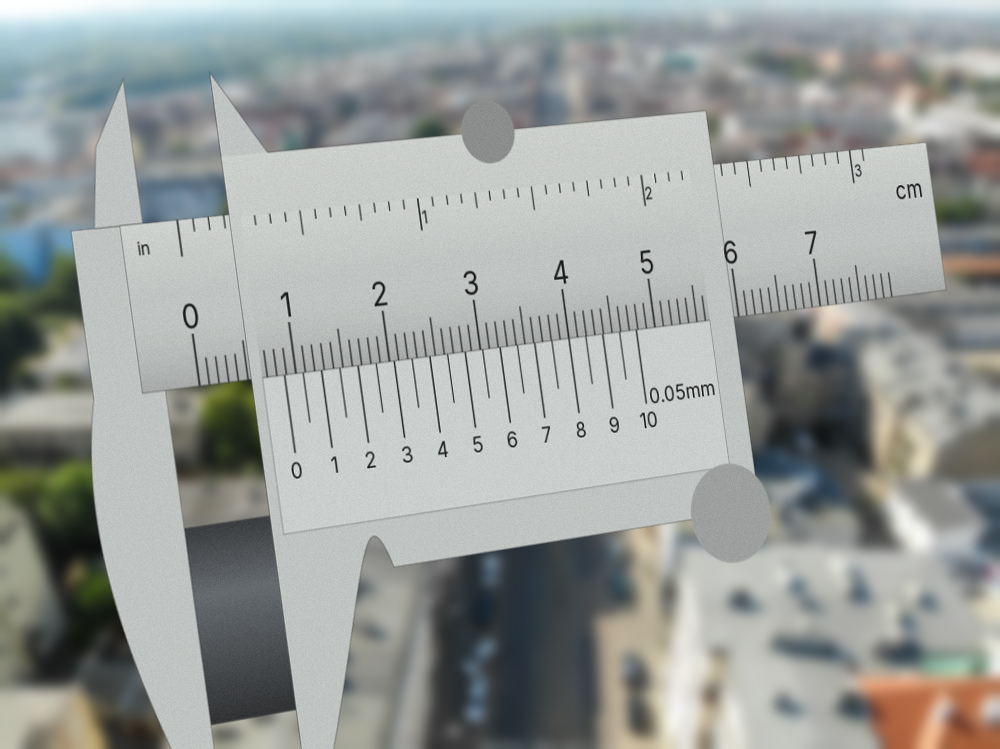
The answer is 8.8 mm
